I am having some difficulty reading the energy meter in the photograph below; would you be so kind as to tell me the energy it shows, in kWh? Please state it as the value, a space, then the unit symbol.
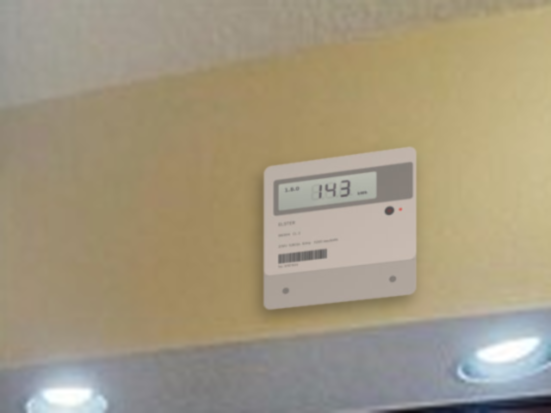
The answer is 143 kWh
